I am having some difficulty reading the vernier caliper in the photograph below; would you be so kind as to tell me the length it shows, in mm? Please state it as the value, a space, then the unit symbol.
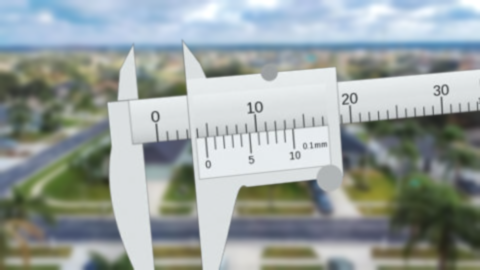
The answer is 4.8 mm
